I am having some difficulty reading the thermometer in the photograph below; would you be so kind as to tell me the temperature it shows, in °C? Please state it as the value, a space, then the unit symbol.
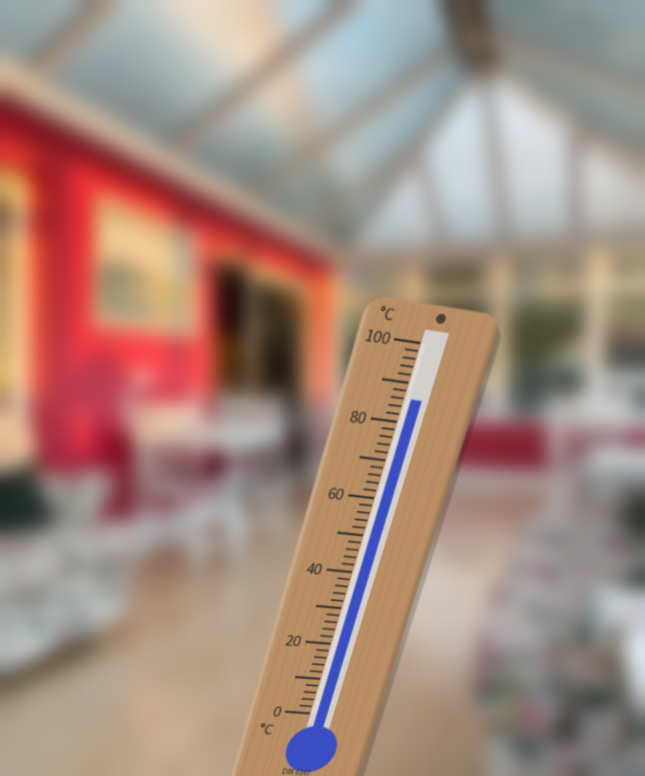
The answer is 86 °C
